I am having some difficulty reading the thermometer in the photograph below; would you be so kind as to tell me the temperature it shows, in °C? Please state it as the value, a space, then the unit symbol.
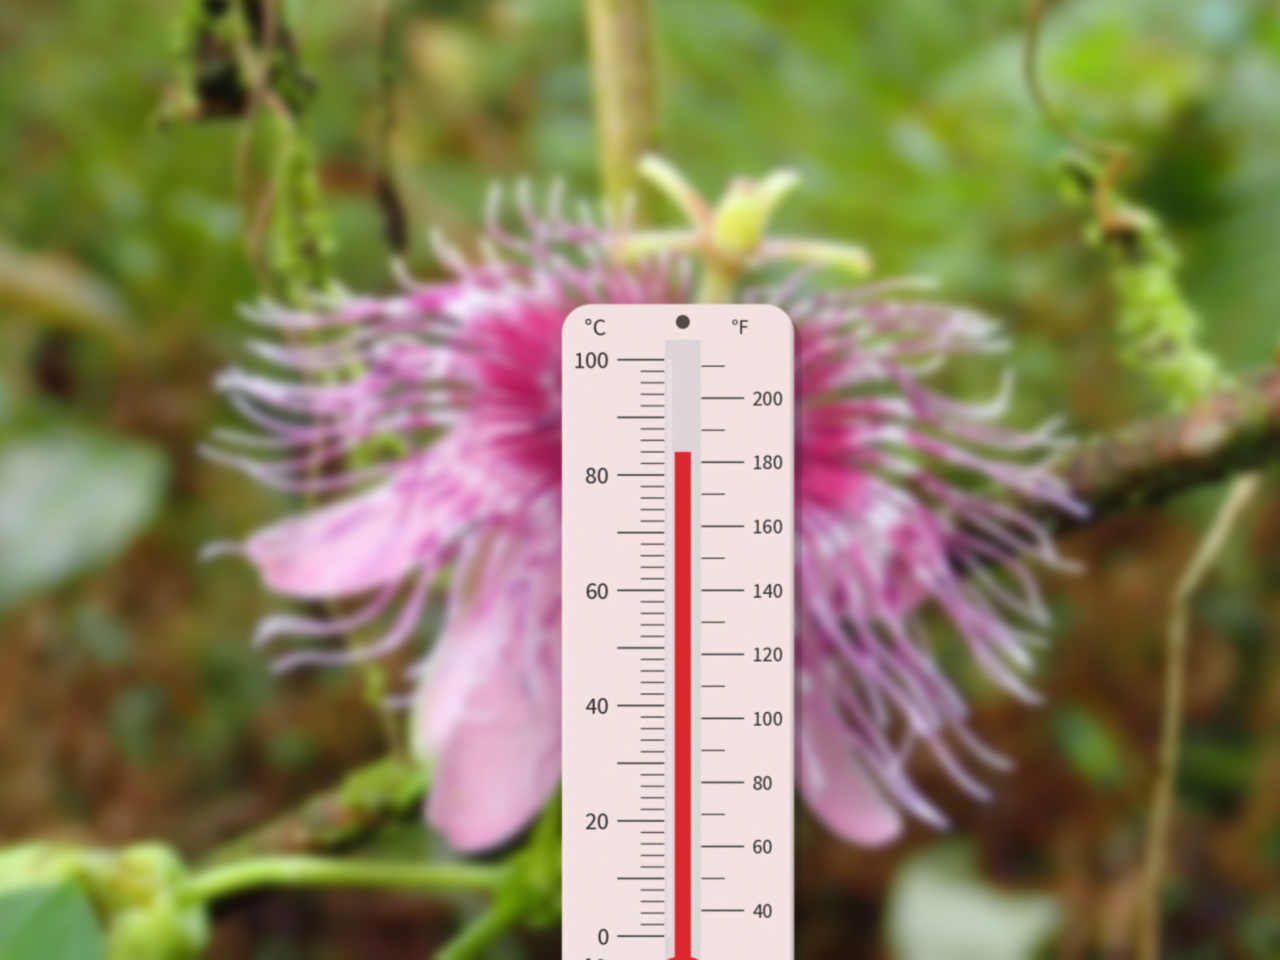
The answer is 84 °C
